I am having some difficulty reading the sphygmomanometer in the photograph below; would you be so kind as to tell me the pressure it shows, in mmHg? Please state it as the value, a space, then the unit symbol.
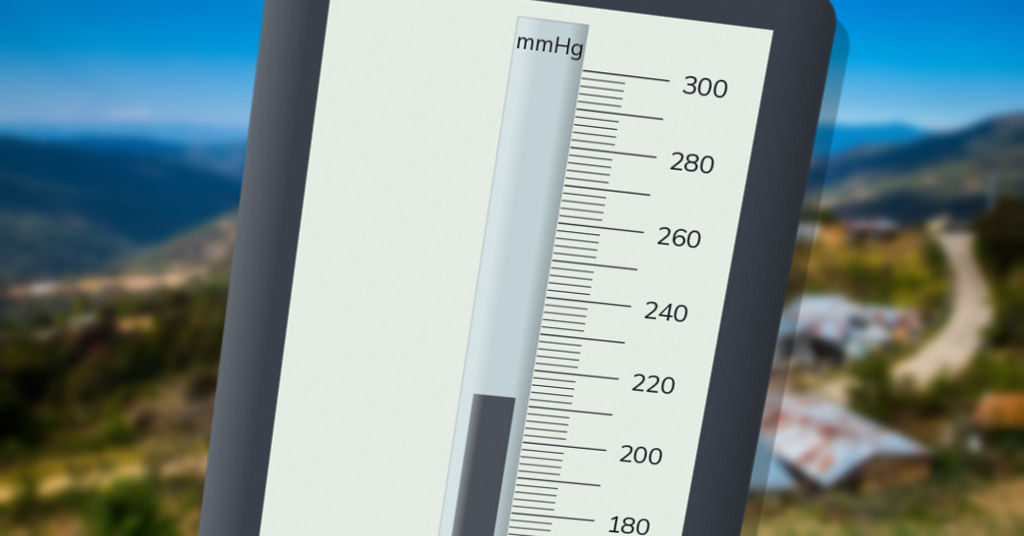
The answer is 212 mmHg
